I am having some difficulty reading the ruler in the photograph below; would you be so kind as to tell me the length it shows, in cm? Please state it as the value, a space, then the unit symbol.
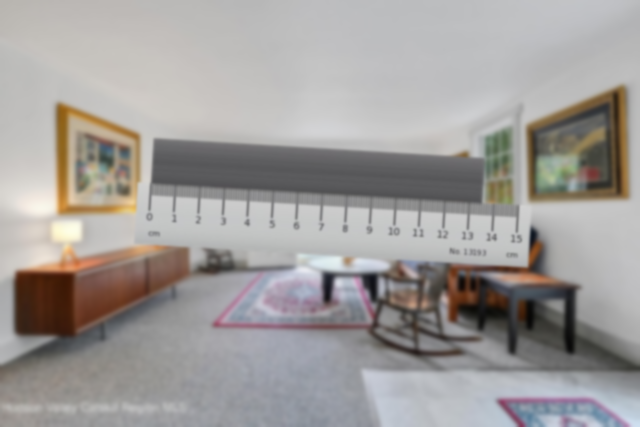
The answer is 13.5 cm
